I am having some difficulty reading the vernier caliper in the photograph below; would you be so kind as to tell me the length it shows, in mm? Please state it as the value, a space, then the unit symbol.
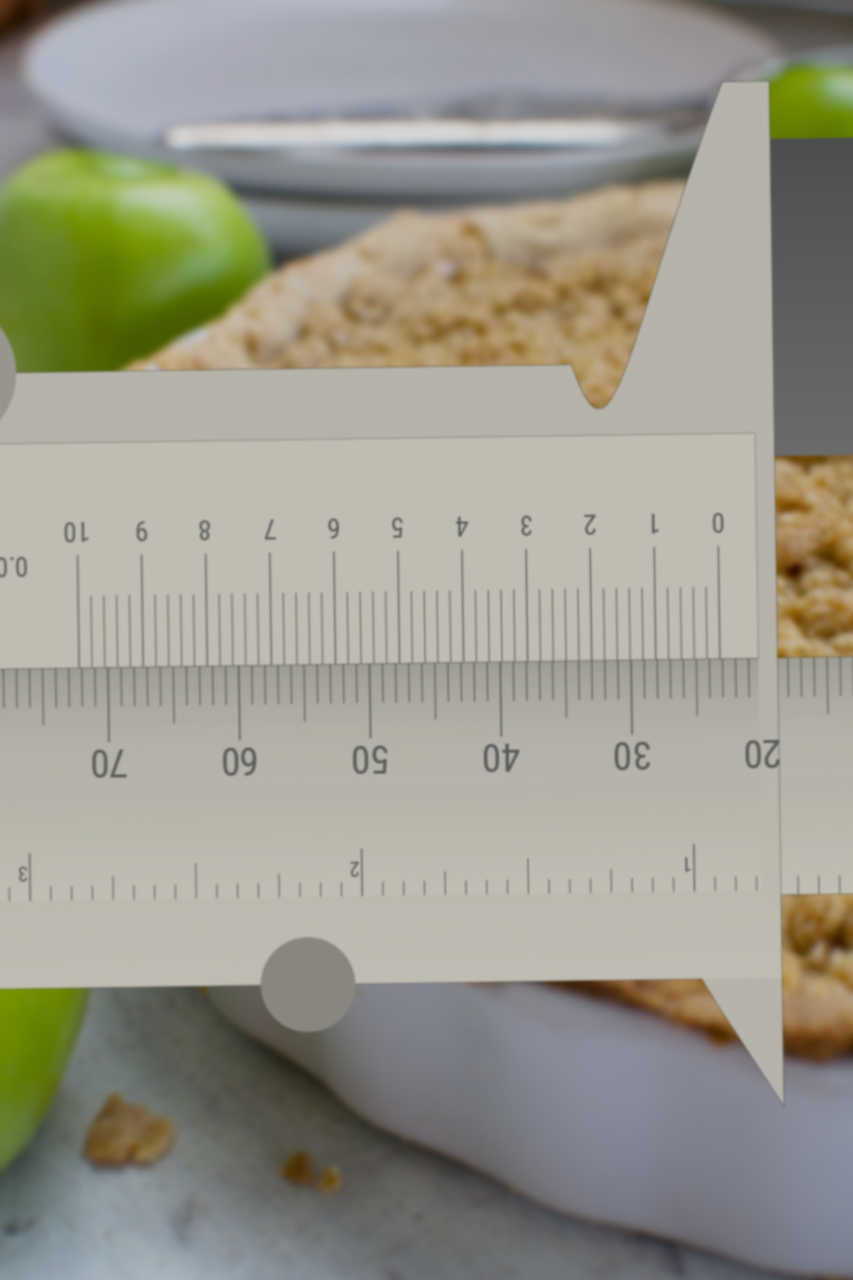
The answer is 23.2 mm
